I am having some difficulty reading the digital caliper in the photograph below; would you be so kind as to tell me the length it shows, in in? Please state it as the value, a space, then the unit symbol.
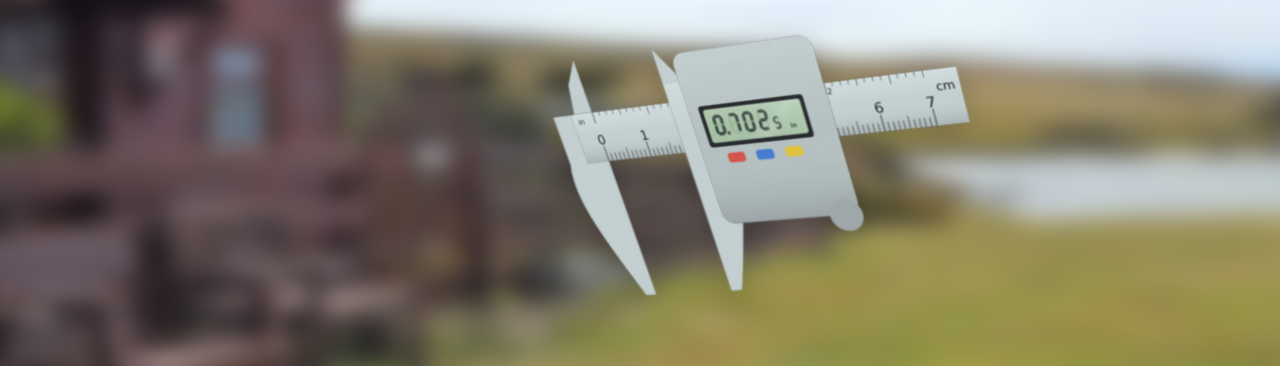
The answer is 0.7025 in
